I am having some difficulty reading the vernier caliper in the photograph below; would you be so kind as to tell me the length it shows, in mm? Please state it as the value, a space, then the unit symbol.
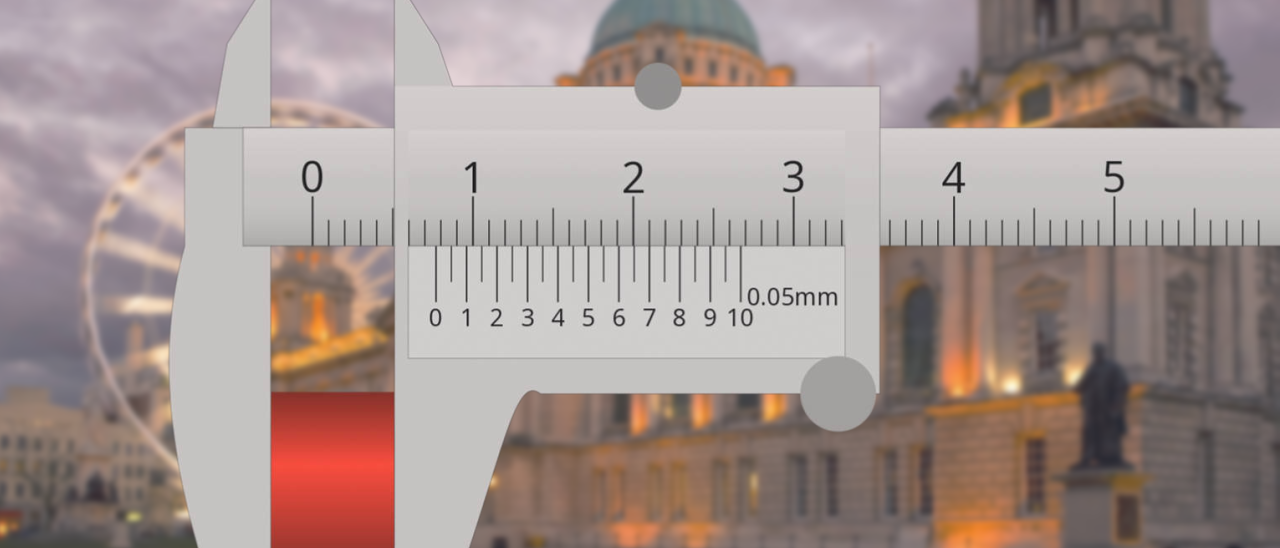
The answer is 7.7 mm
